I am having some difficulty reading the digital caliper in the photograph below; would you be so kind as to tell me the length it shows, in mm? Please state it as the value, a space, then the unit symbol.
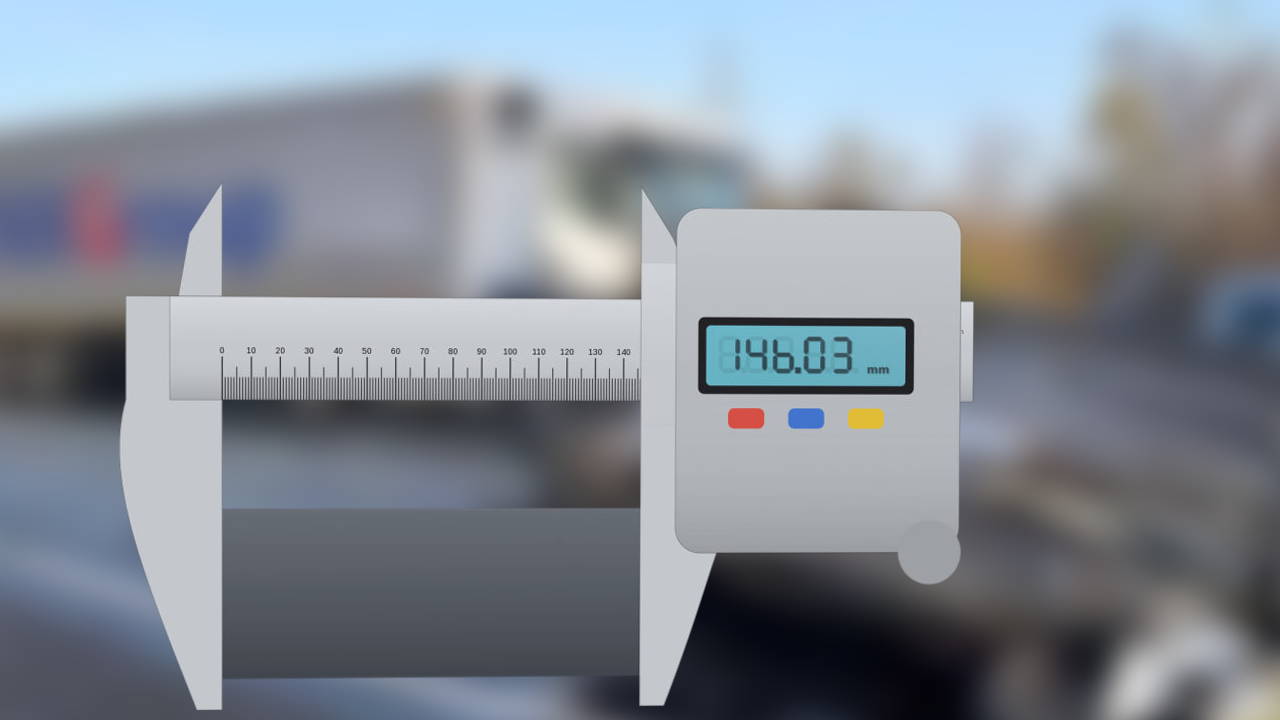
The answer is 146.03 mm
